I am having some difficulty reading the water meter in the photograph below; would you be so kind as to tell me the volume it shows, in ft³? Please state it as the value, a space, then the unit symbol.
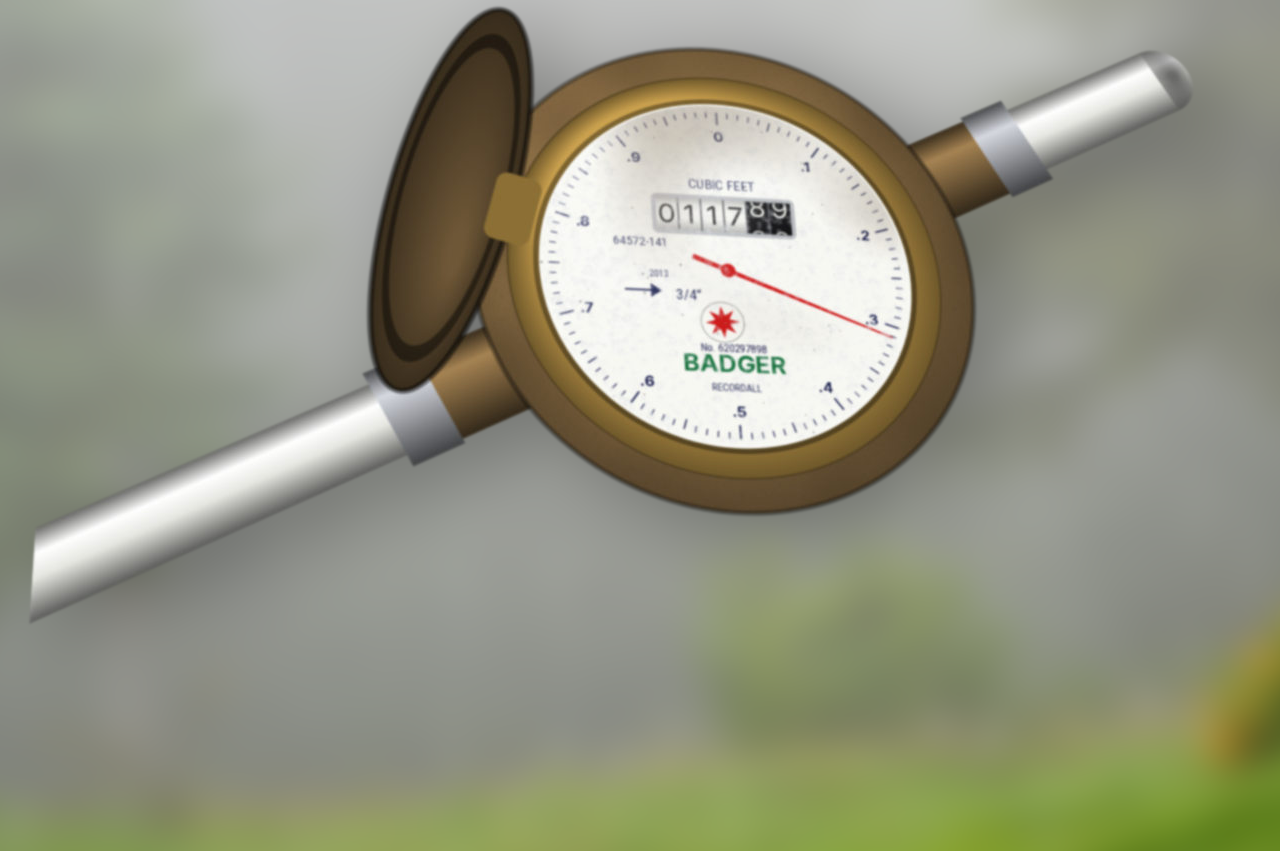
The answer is 11789.31 ft³
